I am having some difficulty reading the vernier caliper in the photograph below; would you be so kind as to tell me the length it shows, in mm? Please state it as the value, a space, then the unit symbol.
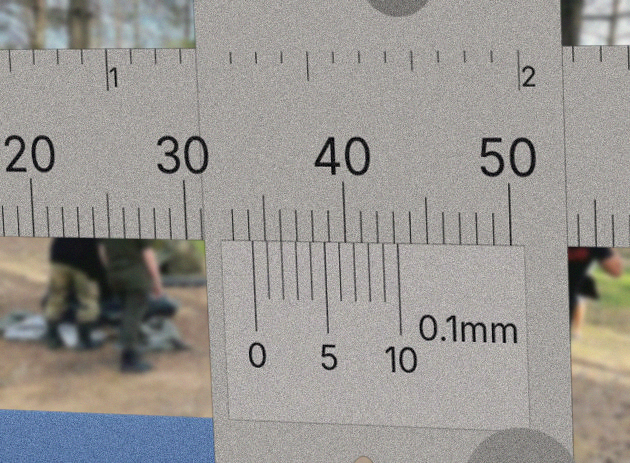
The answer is 34.2 mm
